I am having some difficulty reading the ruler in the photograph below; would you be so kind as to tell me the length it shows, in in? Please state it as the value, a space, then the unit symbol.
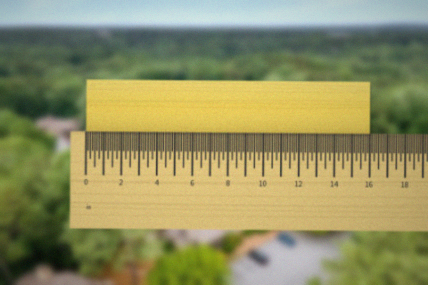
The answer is 16 in
